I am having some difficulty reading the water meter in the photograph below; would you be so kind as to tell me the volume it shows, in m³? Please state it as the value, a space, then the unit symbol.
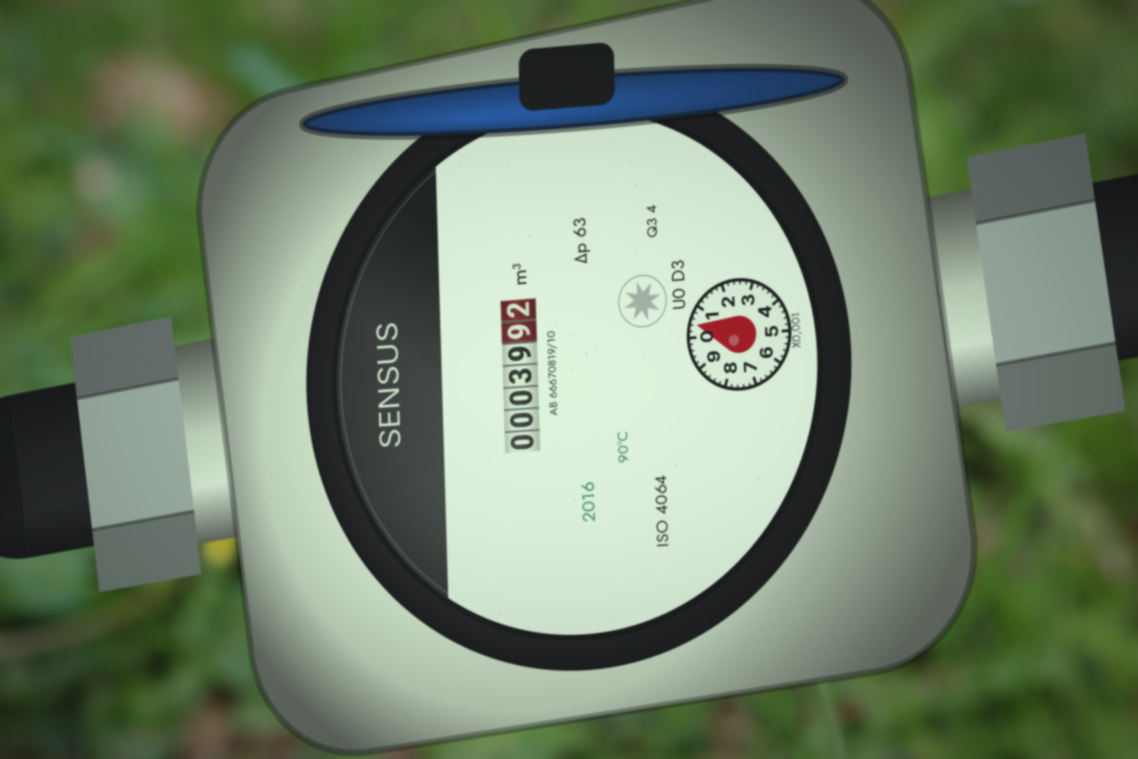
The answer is 39.920 m³
